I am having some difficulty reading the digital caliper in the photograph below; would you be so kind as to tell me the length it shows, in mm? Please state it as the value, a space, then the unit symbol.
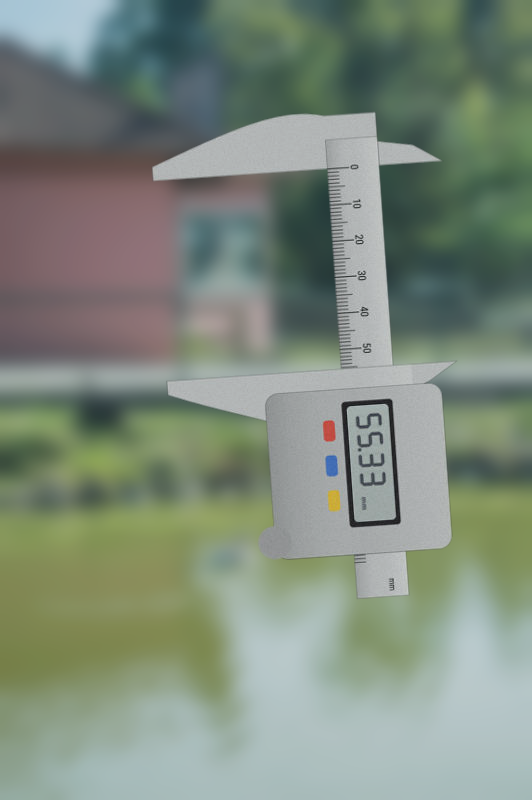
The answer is 55.33 mm
